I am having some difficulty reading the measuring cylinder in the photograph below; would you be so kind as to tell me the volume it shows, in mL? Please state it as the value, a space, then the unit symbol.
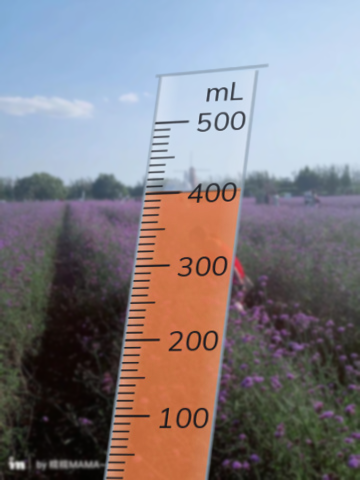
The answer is 400 mL
